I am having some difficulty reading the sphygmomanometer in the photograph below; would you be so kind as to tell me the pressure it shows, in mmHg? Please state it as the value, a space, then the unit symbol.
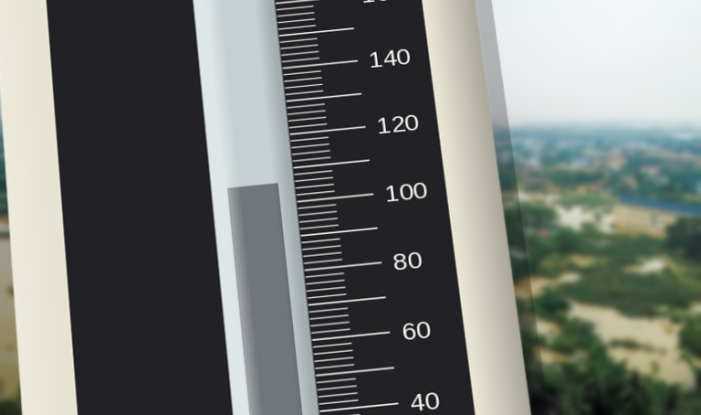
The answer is 106 mmHg
